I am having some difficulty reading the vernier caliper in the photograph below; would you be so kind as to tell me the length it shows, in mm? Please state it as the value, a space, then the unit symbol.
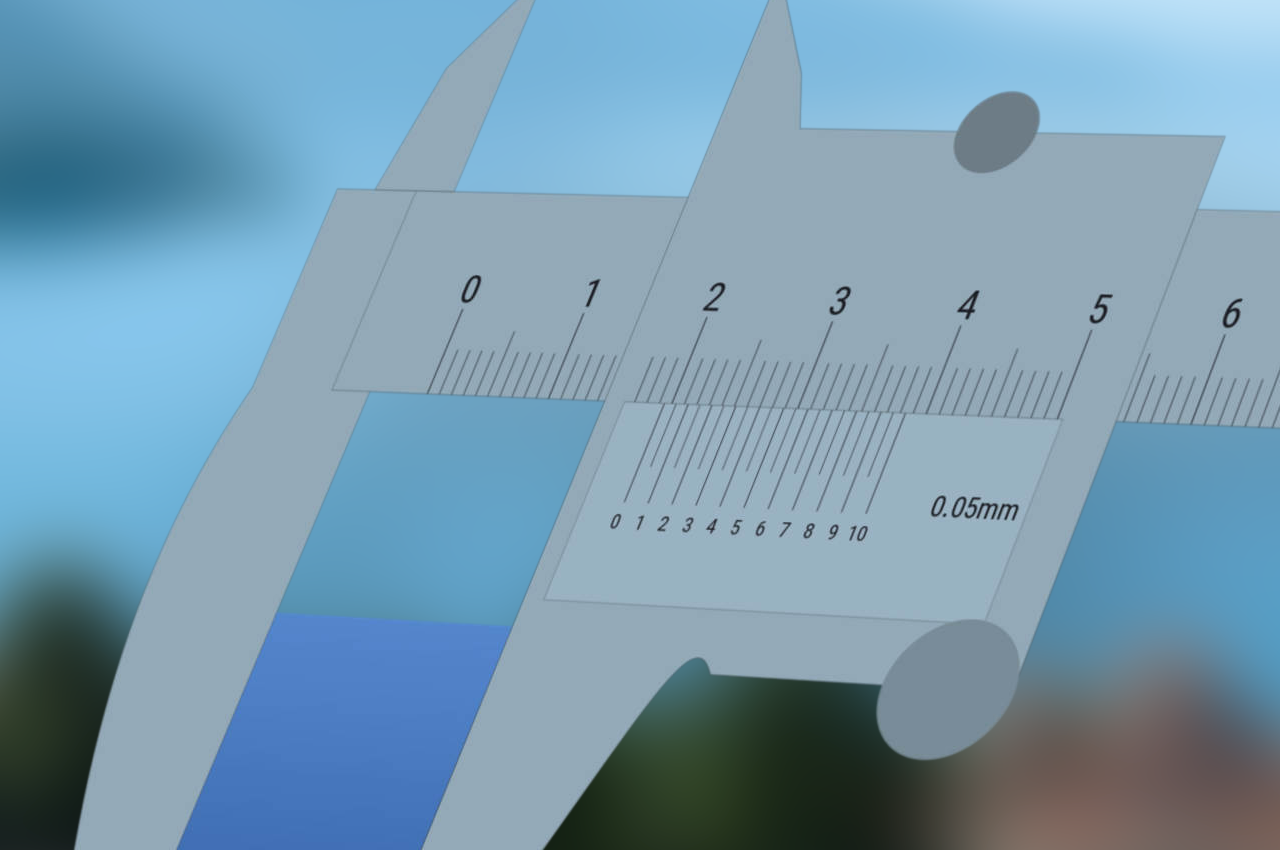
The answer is 19.4 mm
